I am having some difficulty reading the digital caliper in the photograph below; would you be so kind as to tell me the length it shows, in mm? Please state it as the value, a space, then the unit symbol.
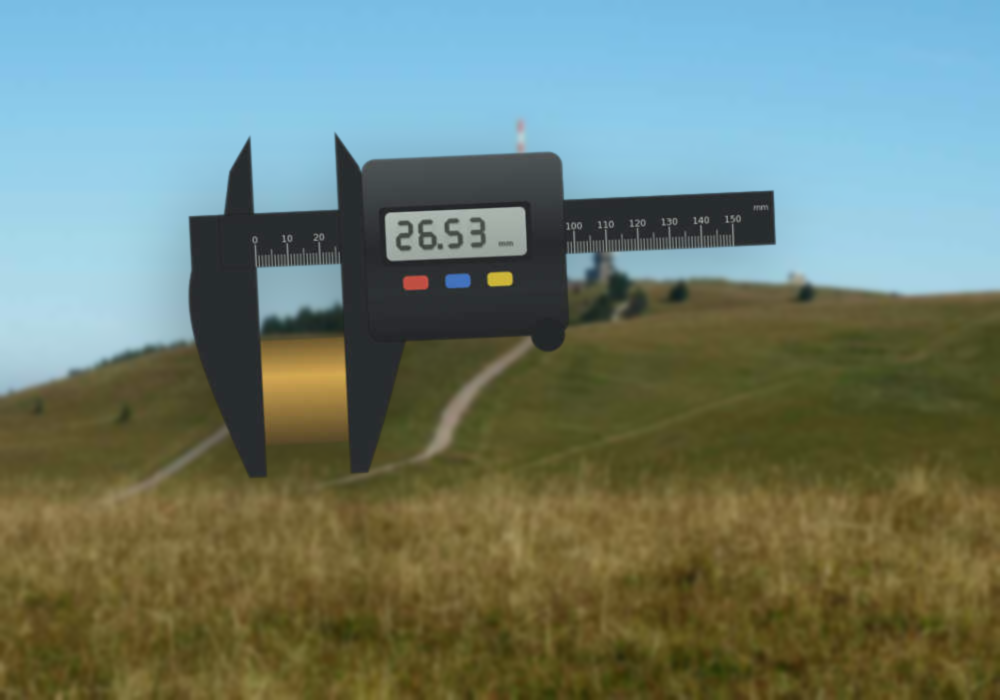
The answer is 26.53 mm
